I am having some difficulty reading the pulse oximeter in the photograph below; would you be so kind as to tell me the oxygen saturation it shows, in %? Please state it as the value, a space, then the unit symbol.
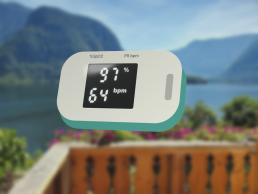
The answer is 97 %
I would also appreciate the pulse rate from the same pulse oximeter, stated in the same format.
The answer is 64 bpm
